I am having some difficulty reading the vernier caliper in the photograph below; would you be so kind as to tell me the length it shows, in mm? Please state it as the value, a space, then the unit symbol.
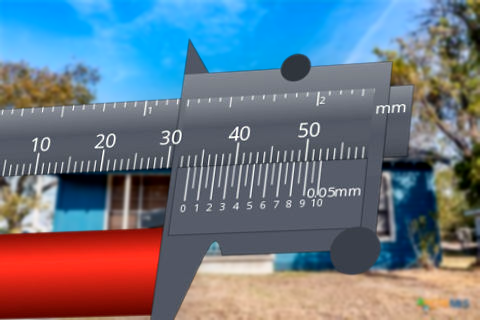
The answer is 33.2 mm
